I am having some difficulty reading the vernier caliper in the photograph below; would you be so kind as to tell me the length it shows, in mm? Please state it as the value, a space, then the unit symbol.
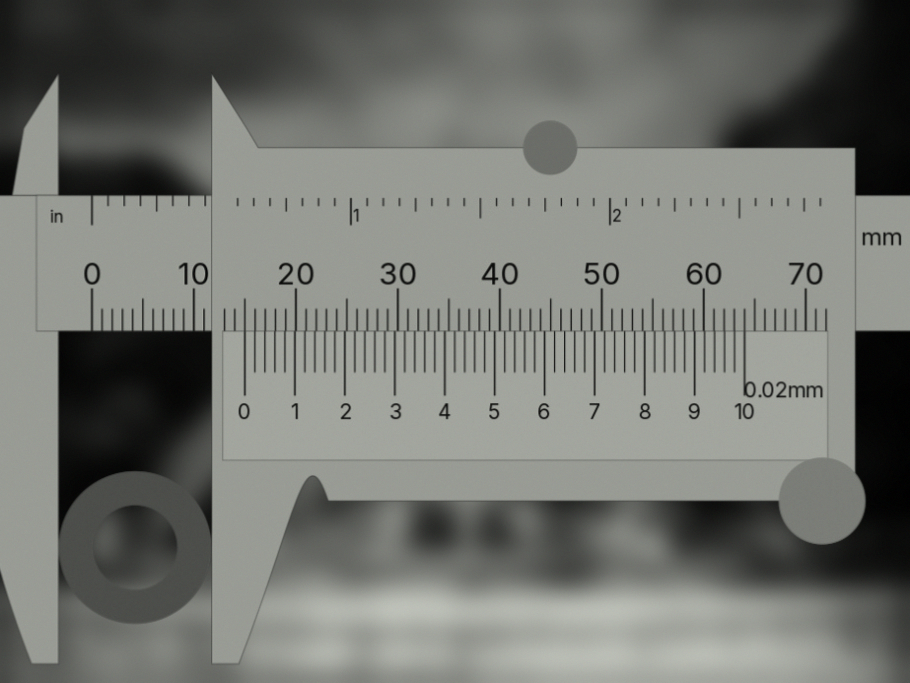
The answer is 15.0 mm
